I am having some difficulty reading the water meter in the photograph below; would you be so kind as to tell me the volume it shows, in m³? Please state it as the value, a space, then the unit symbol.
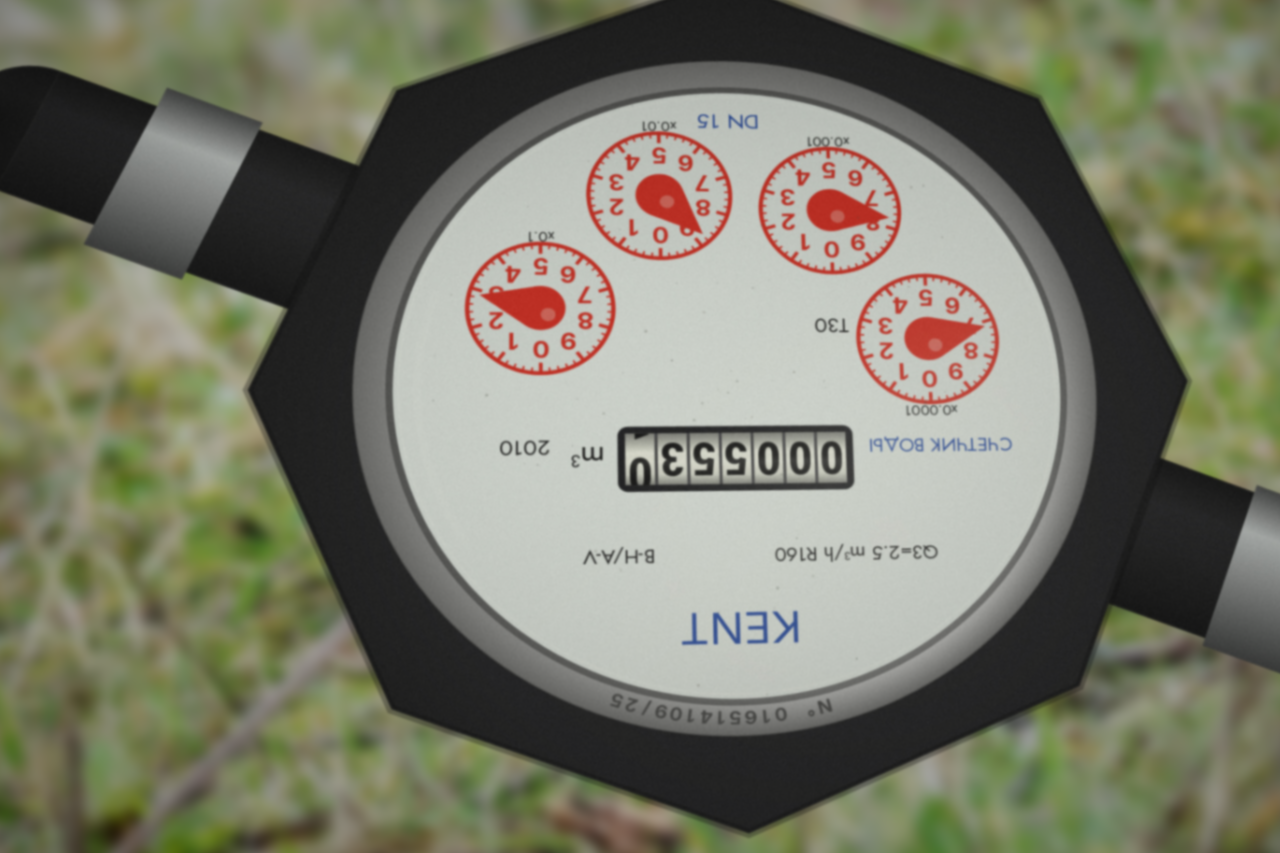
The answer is 5530.2877 m³
